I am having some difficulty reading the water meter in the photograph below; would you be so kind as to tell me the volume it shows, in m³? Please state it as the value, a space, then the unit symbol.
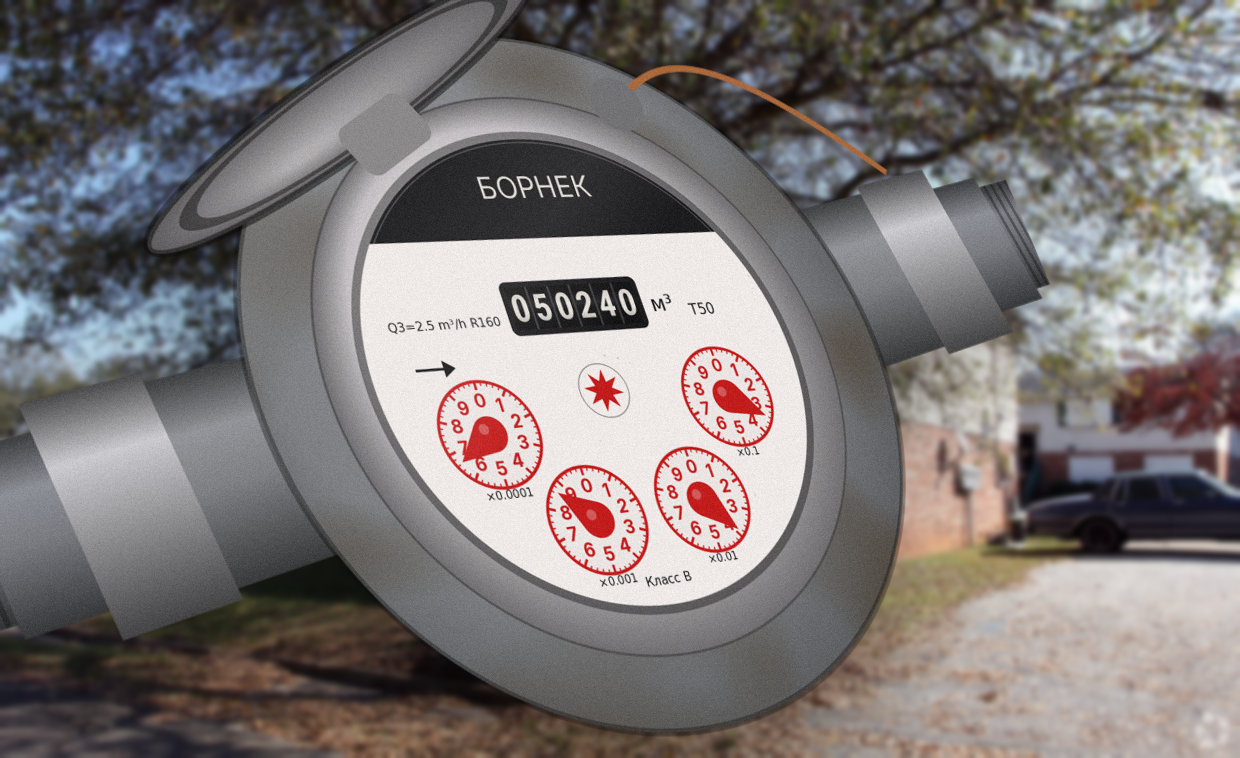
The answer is 50240.3386 m³
